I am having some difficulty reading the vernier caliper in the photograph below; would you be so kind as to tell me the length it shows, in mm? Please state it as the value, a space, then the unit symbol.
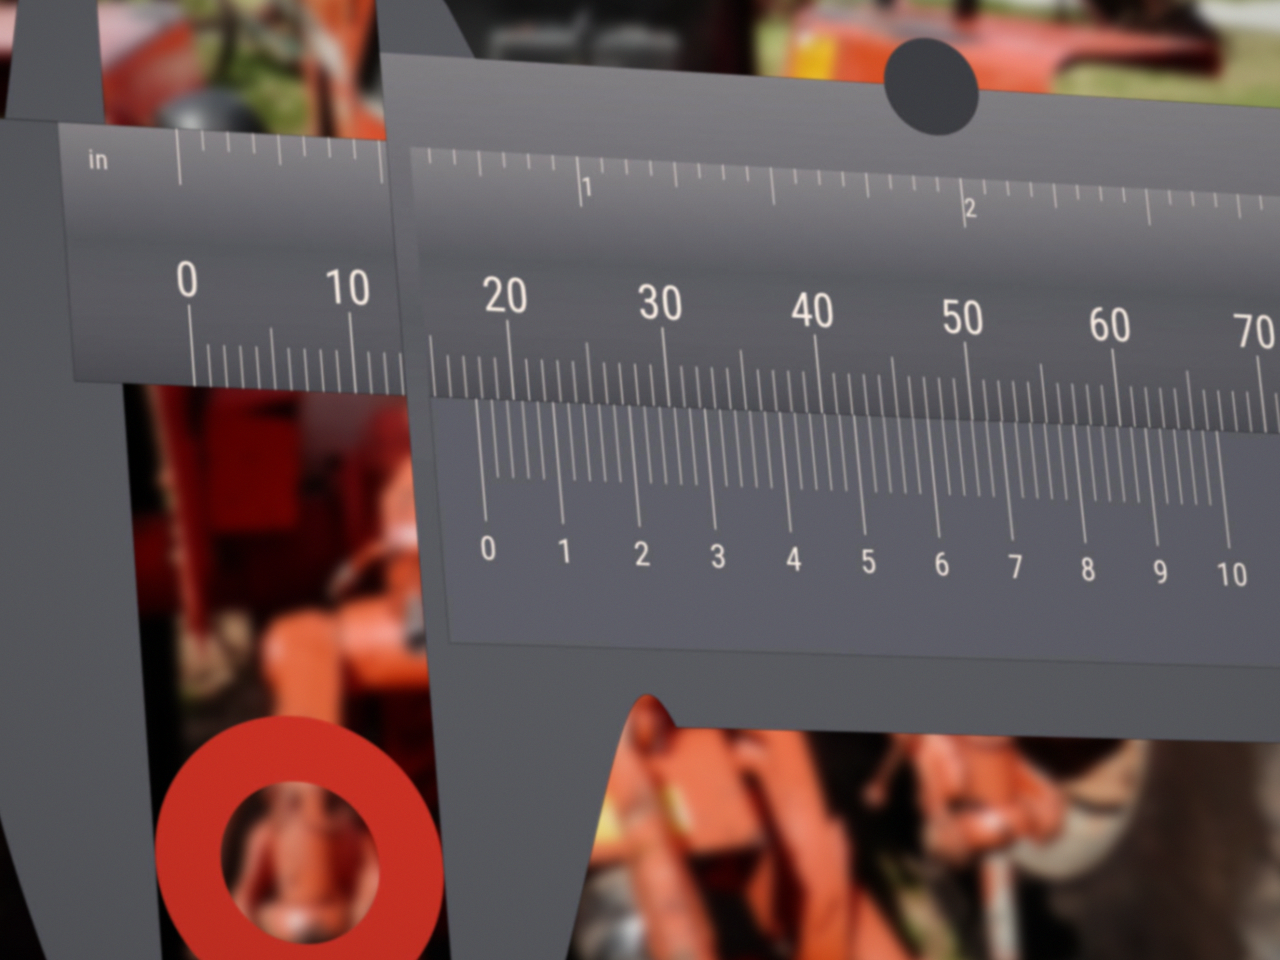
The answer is 17.6 mm
